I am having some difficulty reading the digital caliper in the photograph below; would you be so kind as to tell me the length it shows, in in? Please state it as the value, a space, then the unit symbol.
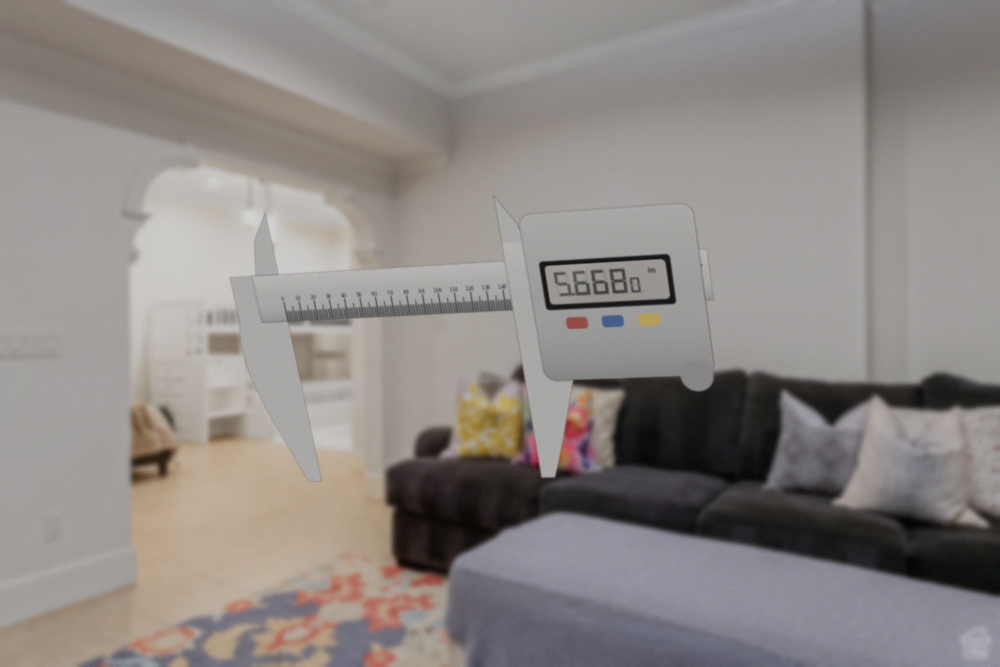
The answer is 5.6680 in
